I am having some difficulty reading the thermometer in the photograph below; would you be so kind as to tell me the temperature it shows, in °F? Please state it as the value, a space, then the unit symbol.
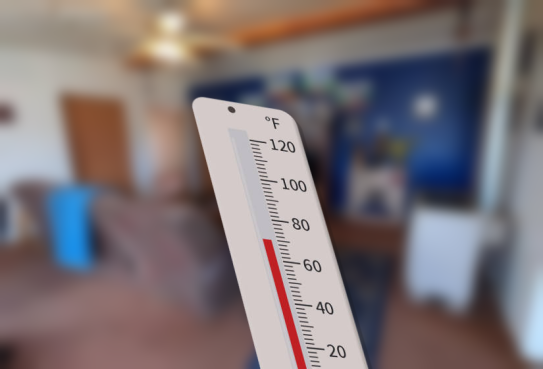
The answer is 70 °F
